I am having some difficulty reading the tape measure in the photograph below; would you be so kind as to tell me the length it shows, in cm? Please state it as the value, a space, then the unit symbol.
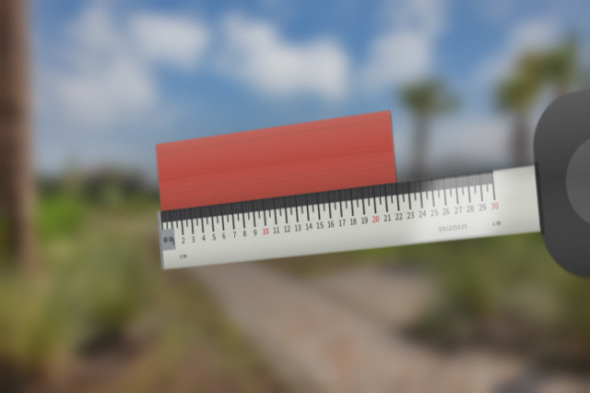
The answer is 22 cm
